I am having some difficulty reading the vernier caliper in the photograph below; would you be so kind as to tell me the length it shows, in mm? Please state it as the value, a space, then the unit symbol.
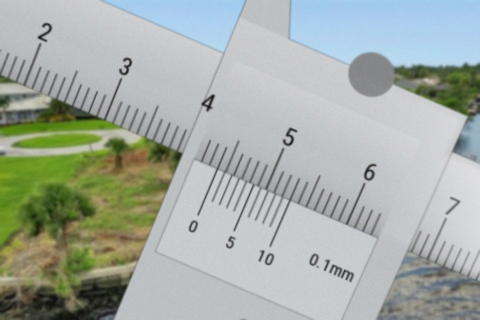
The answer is 44.0 mm
